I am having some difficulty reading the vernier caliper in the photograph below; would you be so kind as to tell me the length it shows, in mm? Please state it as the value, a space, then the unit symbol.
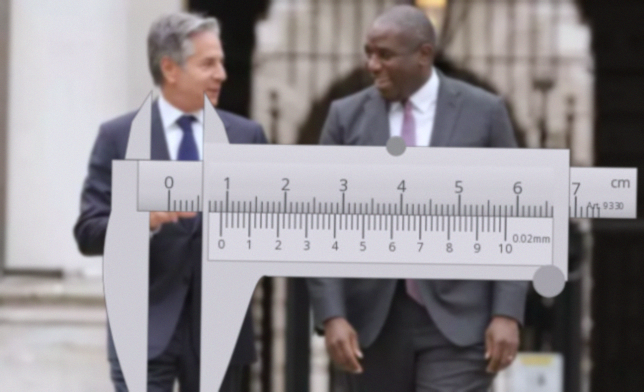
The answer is 9.0 mm
